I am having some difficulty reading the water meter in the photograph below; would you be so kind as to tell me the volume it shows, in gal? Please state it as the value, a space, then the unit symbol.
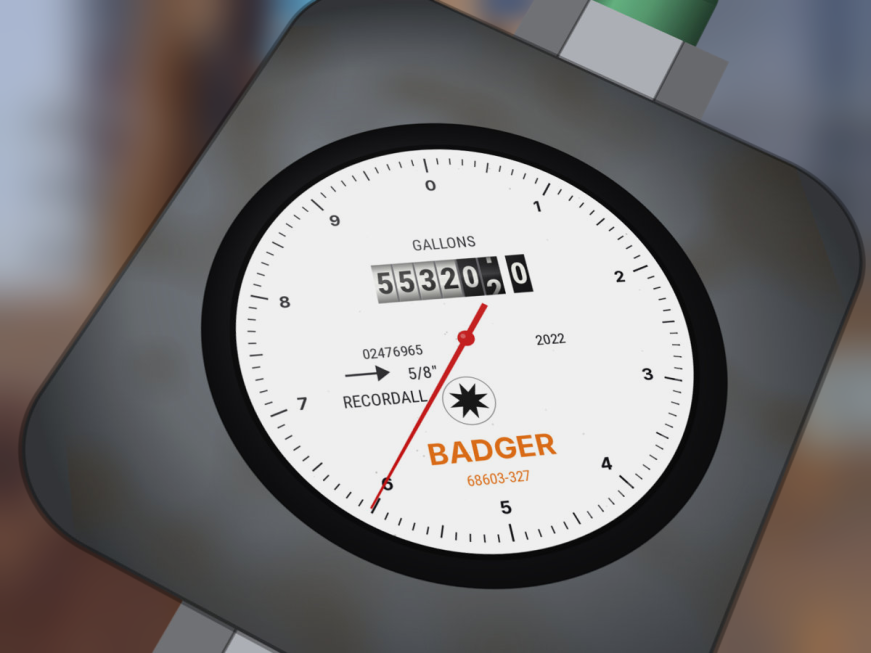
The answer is 5532016.0 gal
